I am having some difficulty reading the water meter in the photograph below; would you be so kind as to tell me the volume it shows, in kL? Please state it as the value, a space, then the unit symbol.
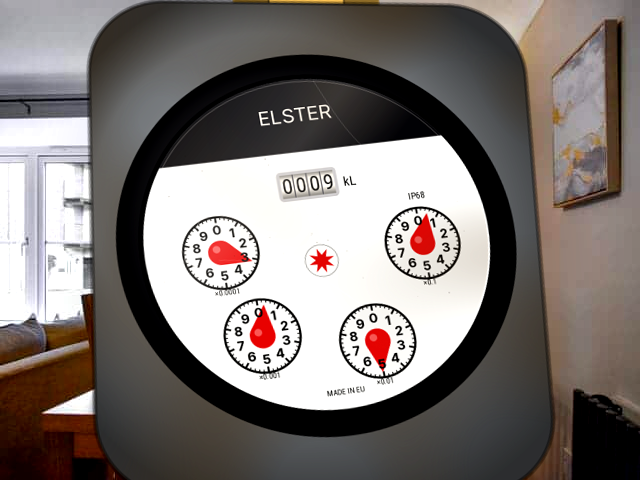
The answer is 9.0503 kL
